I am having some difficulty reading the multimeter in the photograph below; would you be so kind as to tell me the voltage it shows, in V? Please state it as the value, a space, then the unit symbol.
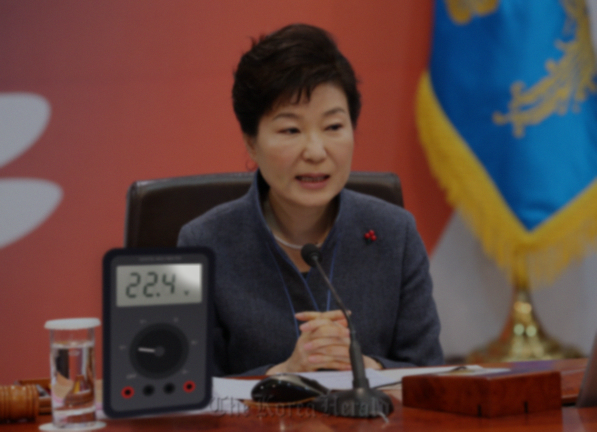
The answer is 22.4 V
